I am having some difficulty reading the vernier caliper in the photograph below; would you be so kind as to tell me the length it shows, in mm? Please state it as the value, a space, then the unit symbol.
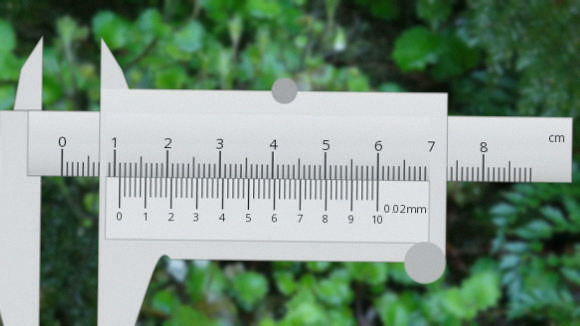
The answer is 11.0 mm
